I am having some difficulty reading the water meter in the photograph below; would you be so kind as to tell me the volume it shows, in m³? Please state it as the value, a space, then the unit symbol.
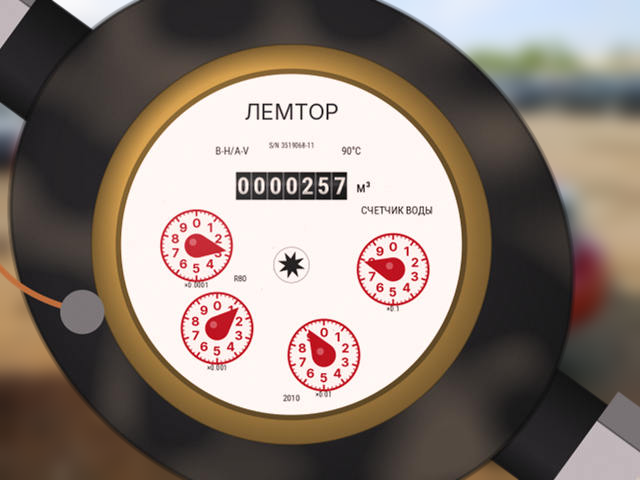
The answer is 257.7912 m³
